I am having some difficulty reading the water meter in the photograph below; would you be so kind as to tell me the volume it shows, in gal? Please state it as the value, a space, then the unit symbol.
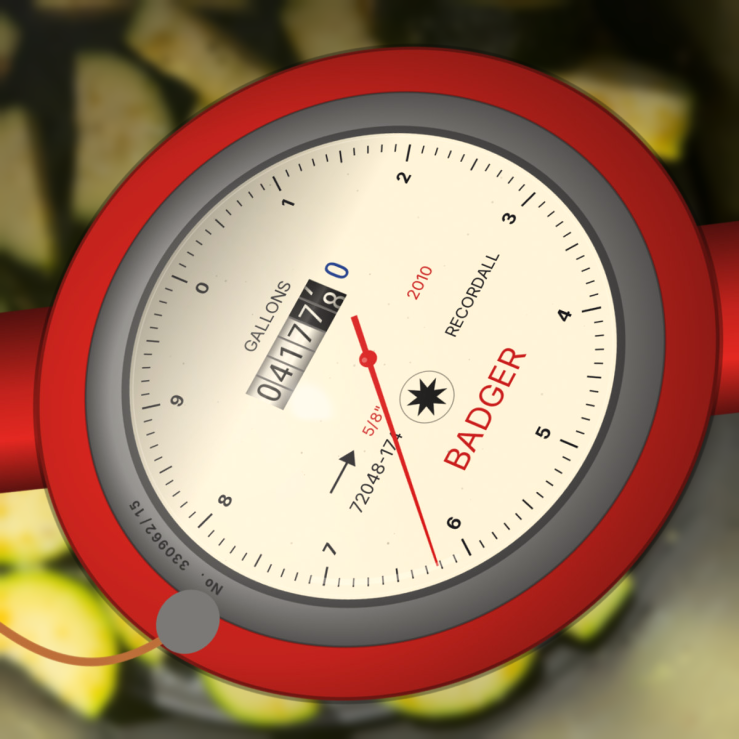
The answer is 417776.2 gal
